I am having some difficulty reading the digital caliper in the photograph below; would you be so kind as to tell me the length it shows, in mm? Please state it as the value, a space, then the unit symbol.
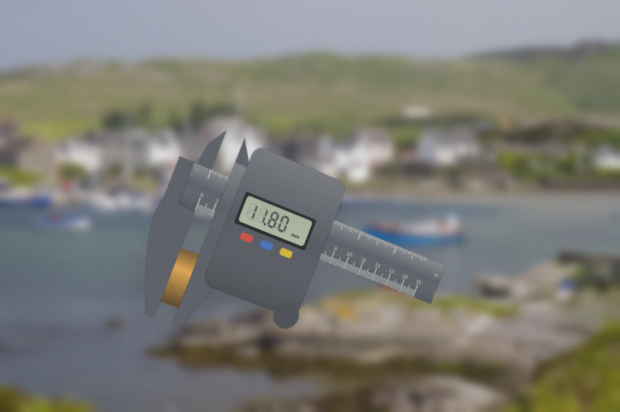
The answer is 11.80 mm
